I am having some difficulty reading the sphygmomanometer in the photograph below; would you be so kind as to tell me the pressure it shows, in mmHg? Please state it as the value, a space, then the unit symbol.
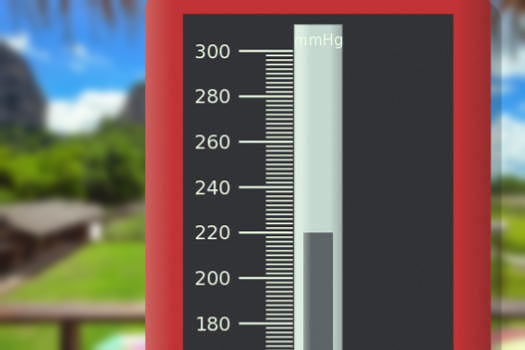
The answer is 220 mmHg
